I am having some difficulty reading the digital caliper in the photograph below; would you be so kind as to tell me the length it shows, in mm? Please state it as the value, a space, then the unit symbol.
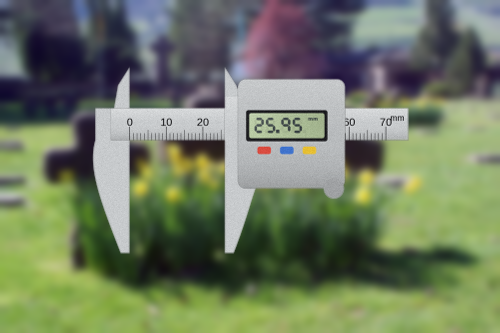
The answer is 25.95 mm
